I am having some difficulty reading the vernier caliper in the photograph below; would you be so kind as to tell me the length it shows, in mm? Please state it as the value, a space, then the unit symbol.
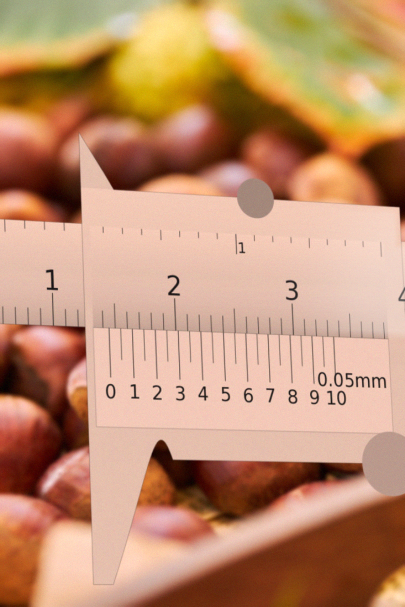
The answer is 14.5 mm
